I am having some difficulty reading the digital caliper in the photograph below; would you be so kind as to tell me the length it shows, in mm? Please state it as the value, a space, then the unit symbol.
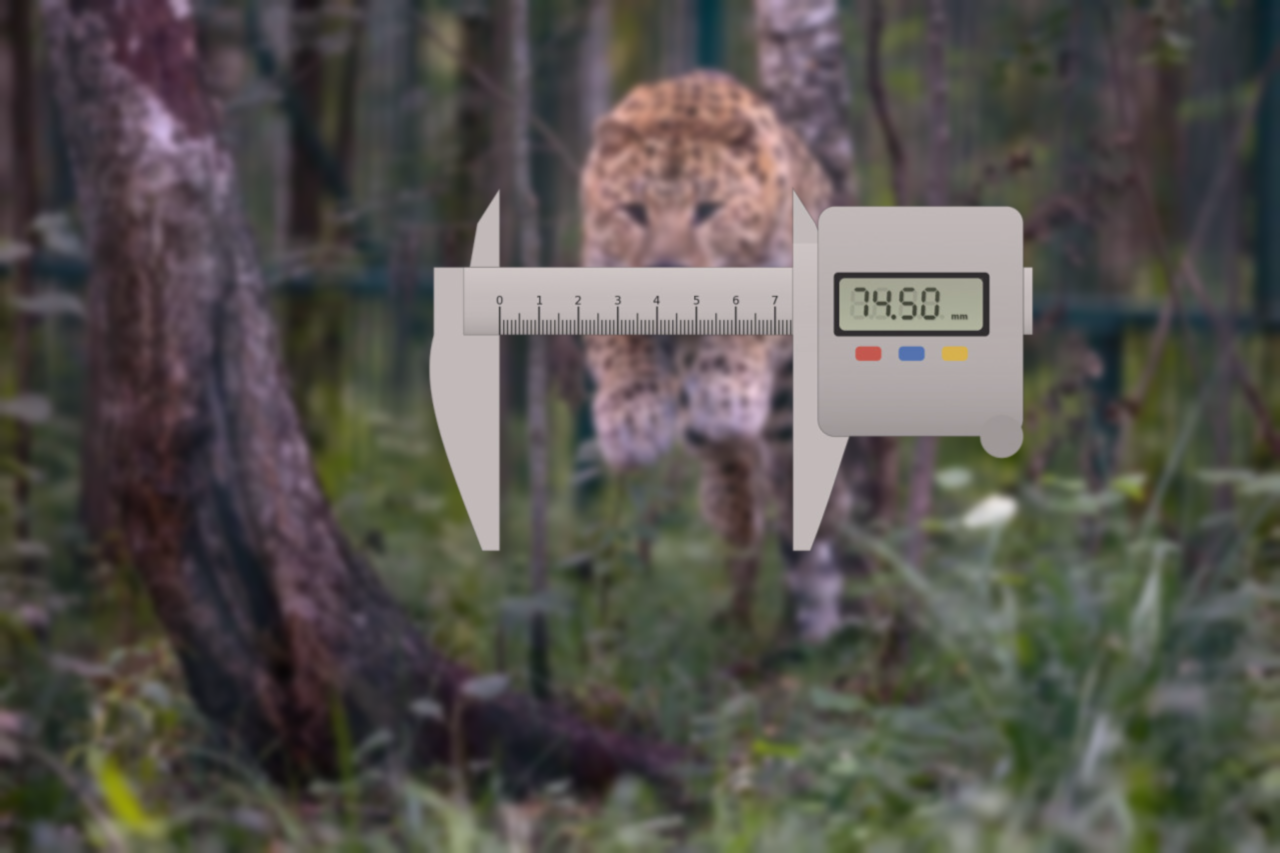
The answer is 74.50 mm
